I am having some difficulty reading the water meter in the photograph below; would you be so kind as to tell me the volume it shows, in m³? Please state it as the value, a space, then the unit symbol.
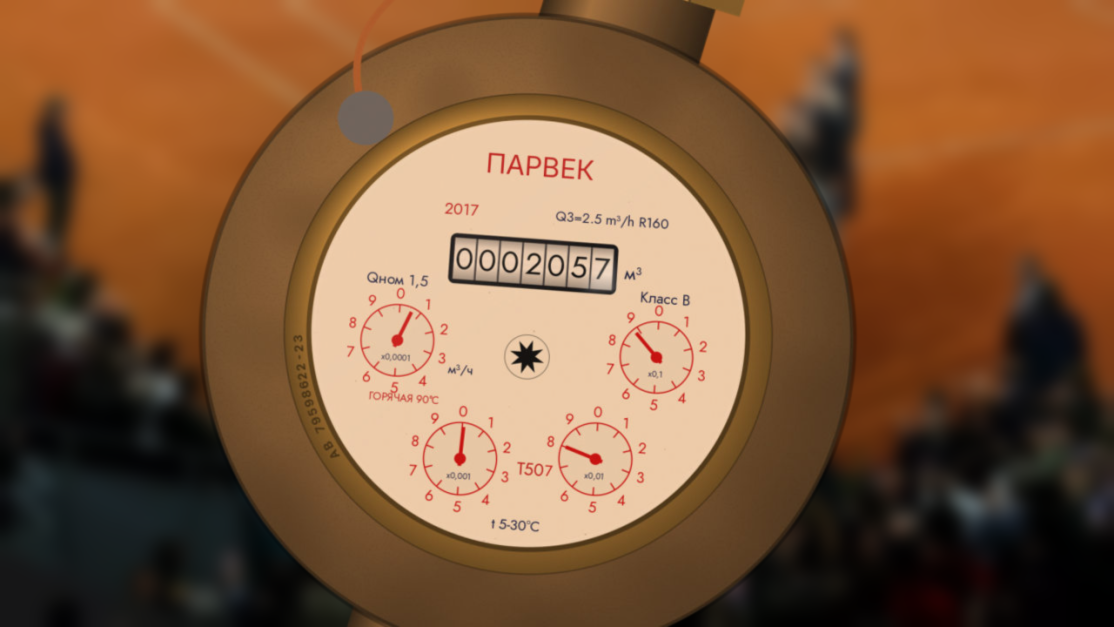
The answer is 2057.8800 m³
